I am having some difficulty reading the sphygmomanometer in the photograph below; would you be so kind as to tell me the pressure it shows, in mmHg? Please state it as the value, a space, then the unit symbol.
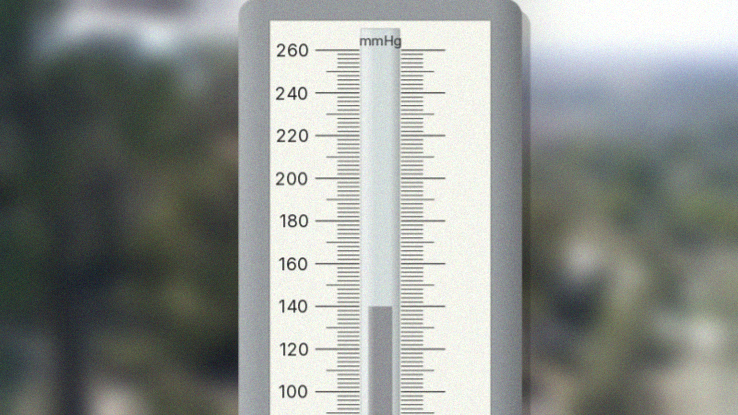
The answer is 140 mmHg
